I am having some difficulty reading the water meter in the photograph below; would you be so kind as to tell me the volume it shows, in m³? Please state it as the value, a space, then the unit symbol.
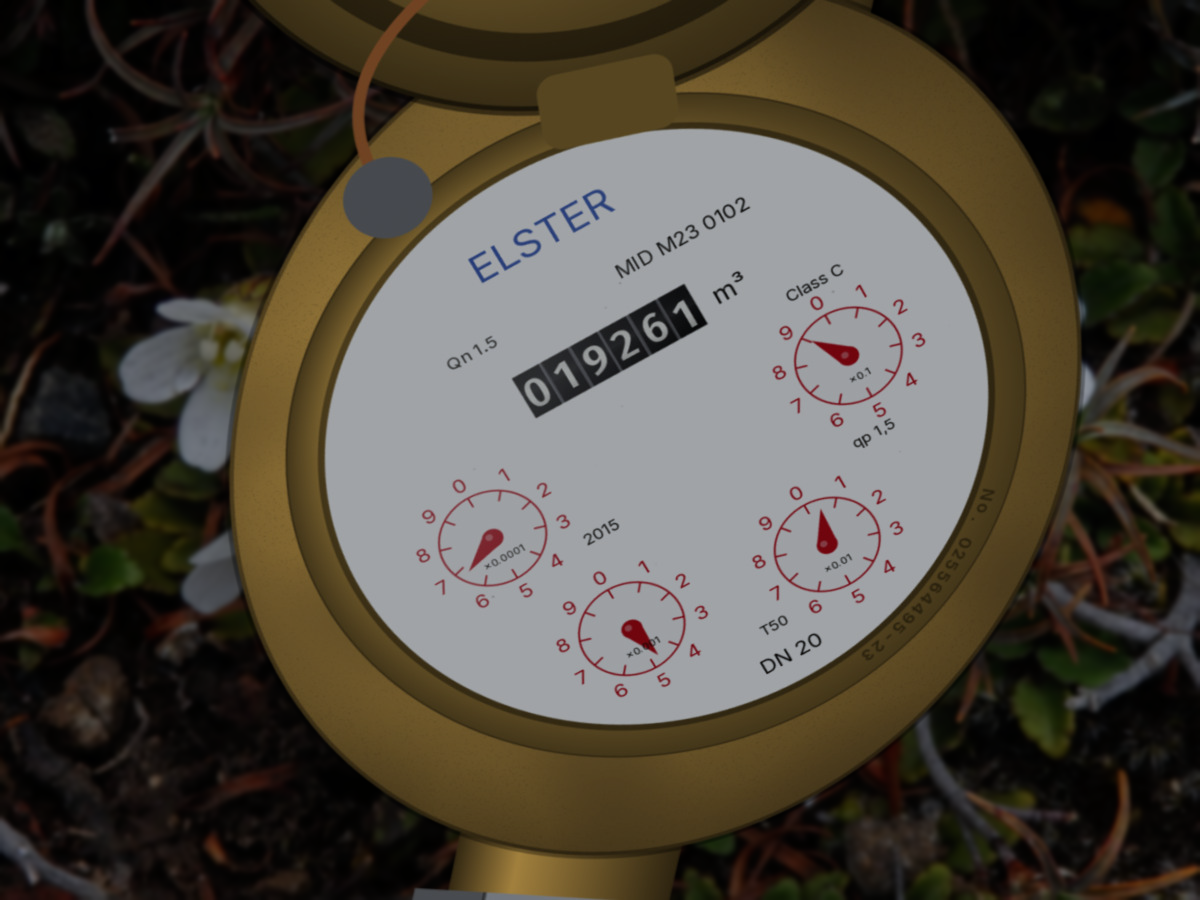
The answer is 19260.9046 m³
